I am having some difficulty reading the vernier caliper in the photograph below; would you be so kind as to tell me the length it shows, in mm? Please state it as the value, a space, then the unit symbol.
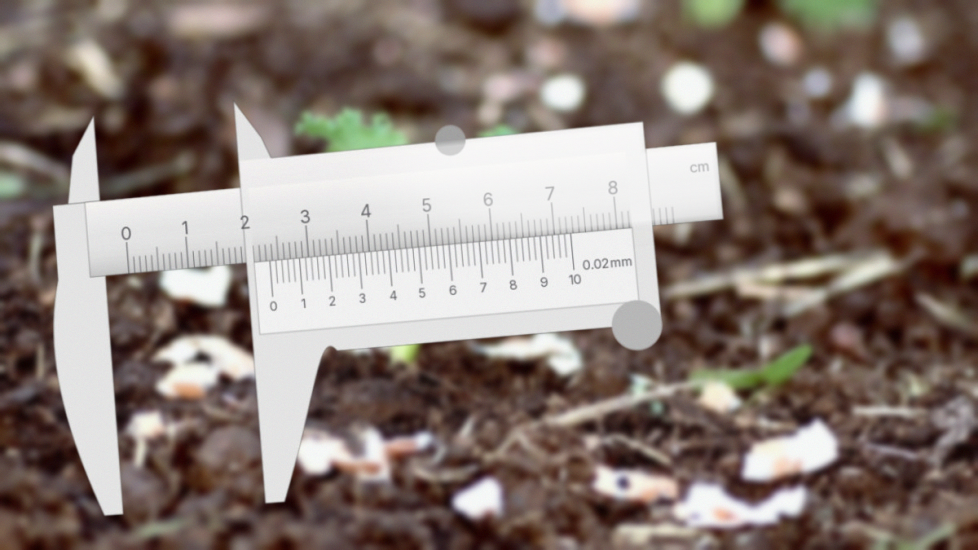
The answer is 23.6 mm
